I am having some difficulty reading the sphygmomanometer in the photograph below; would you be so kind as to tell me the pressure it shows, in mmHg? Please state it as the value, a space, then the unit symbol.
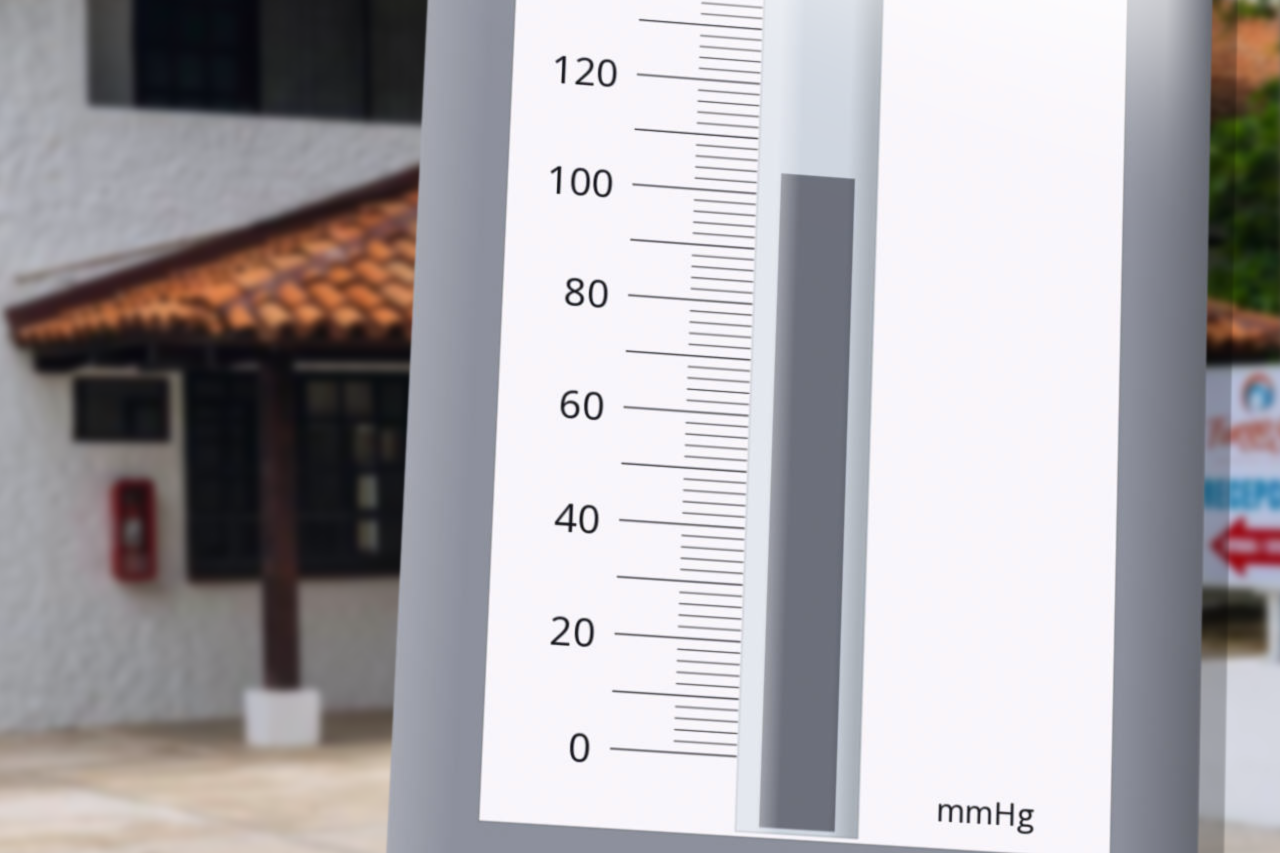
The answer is 104 mmHg
